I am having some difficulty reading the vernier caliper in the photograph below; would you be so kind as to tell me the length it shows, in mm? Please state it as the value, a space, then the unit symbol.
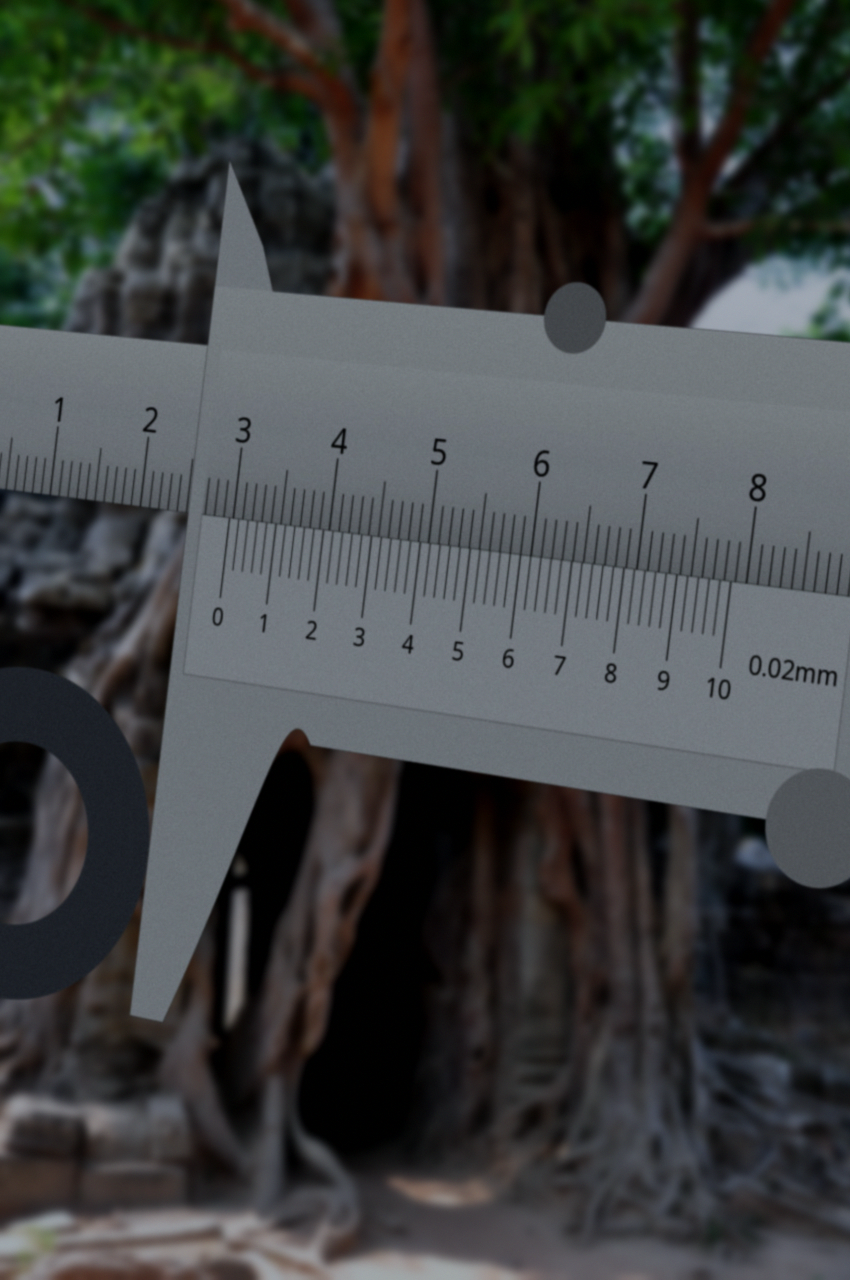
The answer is 29.6 mm
